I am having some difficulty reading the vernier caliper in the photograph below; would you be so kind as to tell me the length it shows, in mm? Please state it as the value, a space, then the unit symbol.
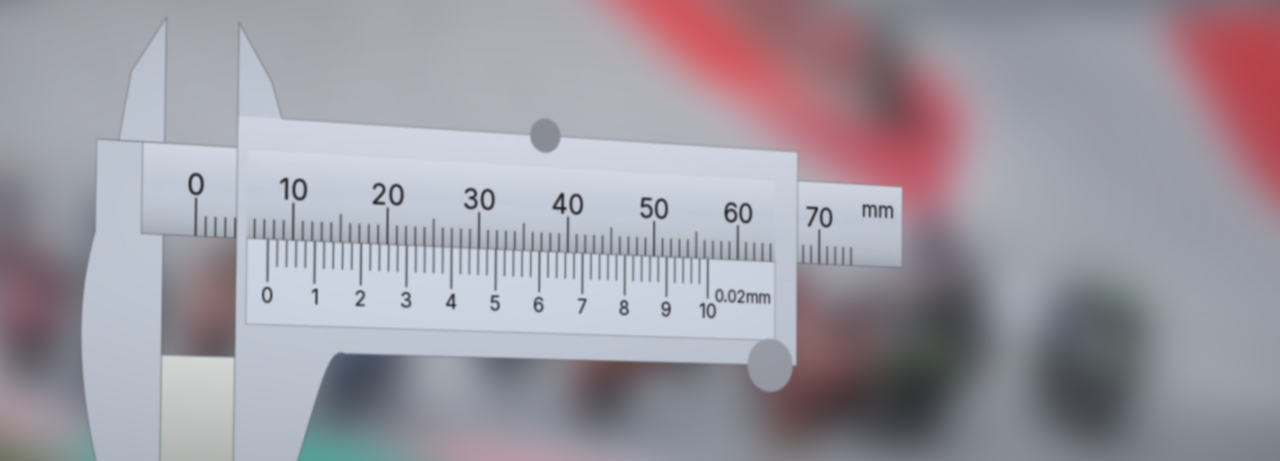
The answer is 7.4 mm
